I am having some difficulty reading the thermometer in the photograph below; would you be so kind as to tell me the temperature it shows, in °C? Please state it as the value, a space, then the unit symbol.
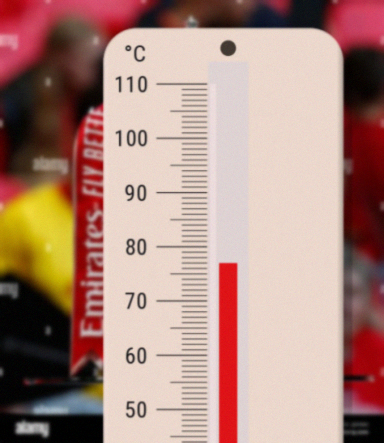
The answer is 77 °C
